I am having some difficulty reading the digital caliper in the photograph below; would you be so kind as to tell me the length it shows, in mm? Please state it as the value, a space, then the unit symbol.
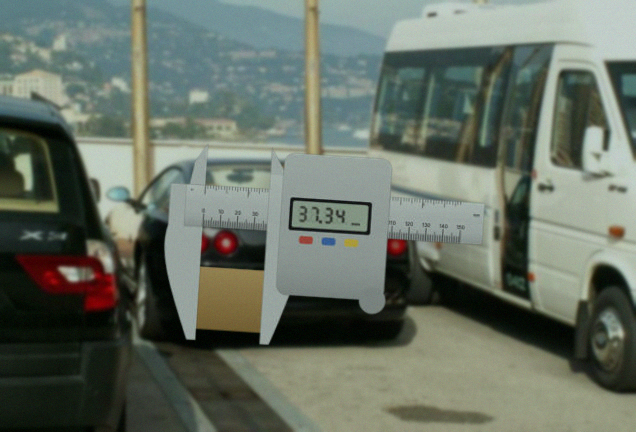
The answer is 37.34 mm
